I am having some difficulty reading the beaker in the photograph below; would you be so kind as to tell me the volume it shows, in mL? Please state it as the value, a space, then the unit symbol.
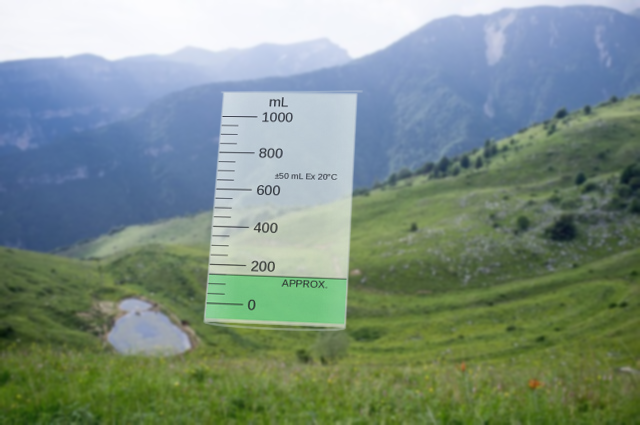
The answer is 150 mL
